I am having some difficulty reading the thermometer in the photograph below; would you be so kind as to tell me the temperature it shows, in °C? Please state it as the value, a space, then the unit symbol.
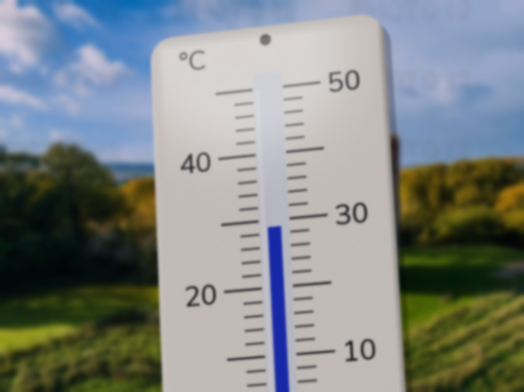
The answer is 29 °C
